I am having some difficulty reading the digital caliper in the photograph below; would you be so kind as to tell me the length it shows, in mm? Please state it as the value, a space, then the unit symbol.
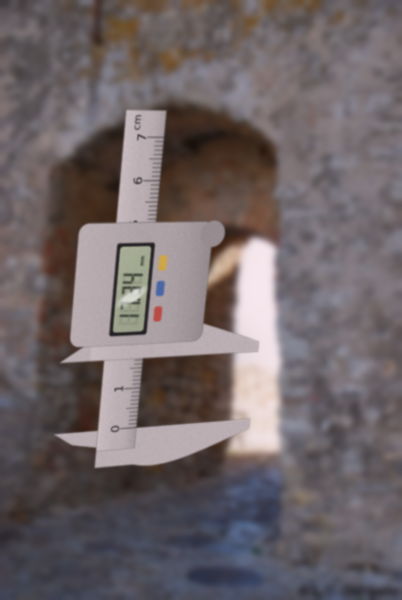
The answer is 17.34 mm
